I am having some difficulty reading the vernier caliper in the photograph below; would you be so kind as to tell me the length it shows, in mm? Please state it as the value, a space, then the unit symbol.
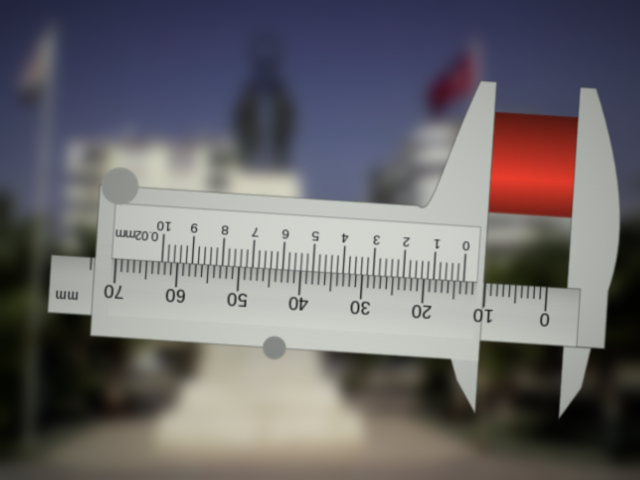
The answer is 13.5 mm
